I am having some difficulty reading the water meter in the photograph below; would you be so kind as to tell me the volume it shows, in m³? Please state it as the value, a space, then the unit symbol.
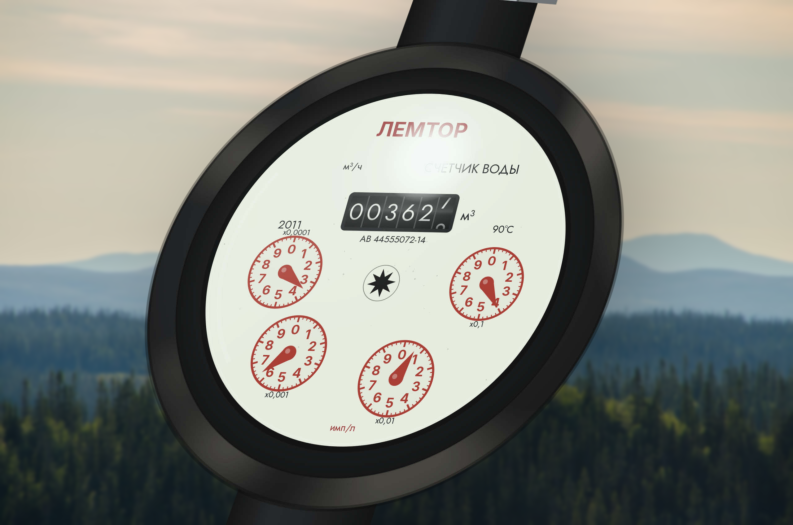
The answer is 3627.4063 m³
